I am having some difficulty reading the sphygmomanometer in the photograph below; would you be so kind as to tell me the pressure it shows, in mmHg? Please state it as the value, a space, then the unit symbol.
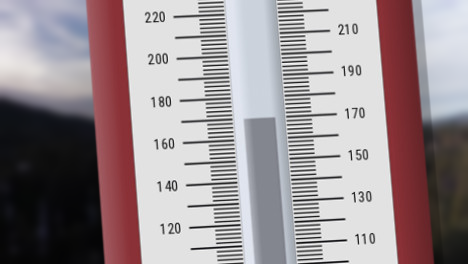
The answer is 170 mmHg
